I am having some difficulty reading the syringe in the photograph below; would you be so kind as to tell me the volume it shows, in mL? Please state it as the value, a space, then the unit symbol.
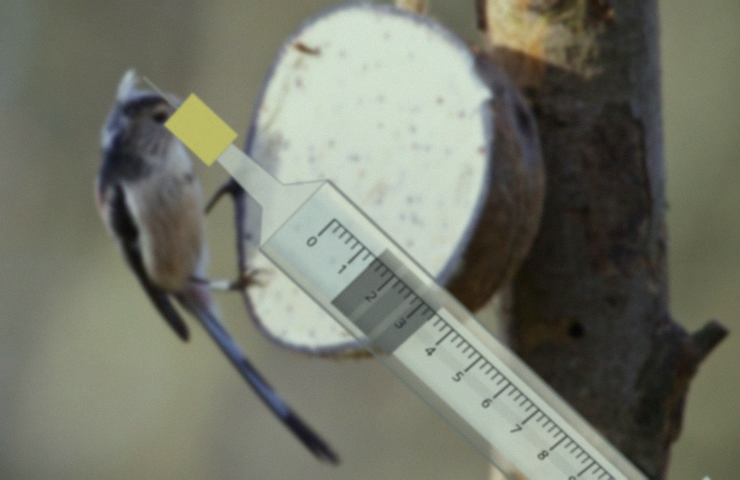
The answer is 1.4 mL
